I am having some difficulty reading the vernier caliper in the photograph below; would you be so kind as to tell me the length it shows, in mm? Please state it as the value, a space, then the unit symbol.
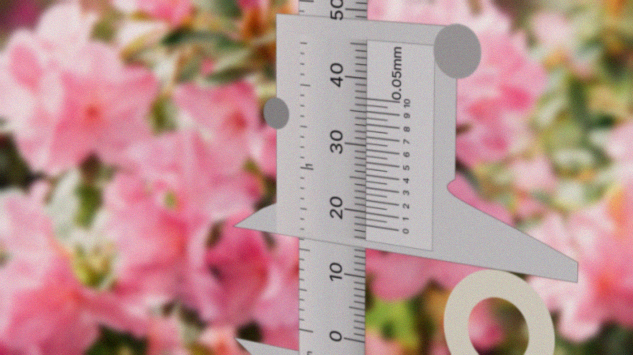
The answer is 18.0 mm
